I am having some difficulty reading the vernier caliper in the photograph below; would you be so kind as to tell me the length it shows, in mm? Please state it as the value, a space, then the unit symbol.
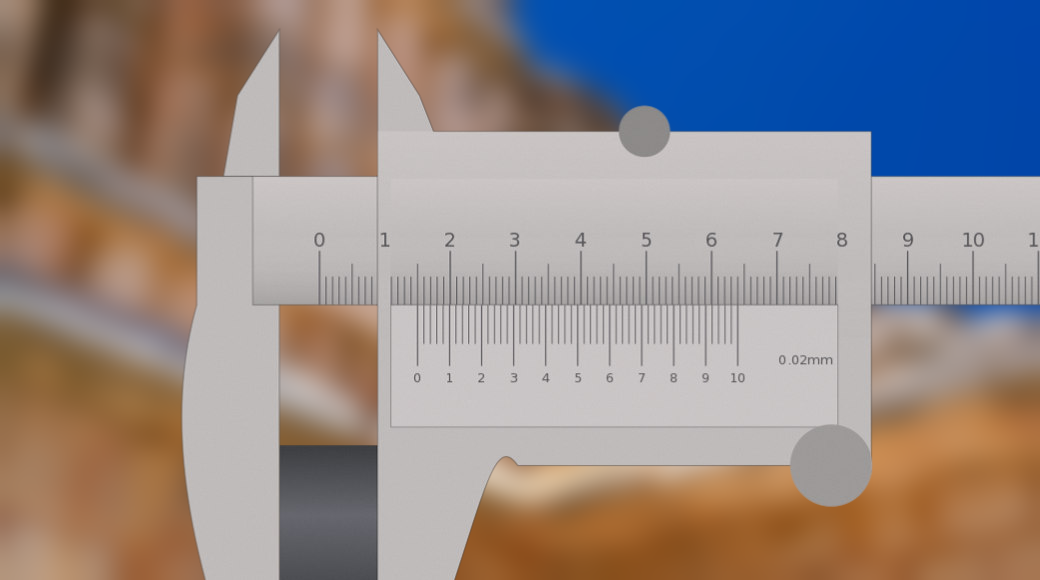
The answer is 15.0 mm
